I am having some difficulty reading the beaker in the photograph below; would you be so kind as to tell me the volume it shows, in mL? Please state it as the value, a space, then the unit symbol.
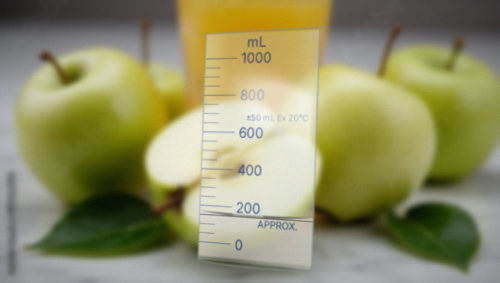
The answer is 150 mL
